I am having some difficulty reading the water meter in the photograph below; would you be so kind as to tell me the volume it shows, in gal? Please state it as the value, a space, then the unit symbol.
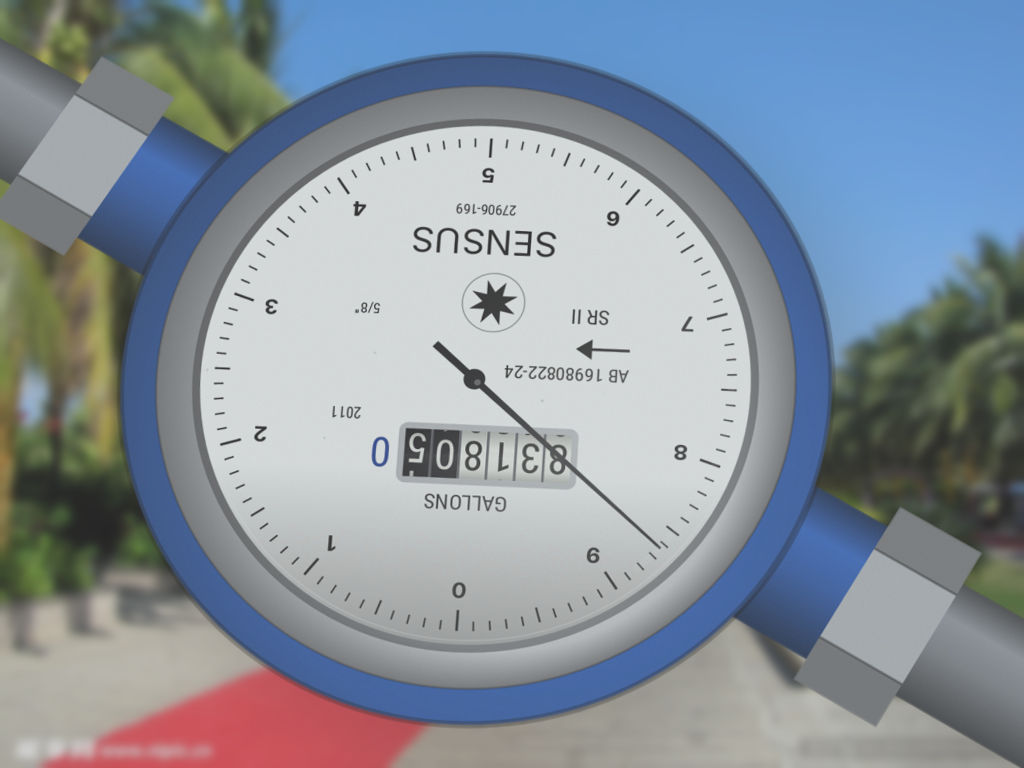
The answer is 8318048.6 gal
